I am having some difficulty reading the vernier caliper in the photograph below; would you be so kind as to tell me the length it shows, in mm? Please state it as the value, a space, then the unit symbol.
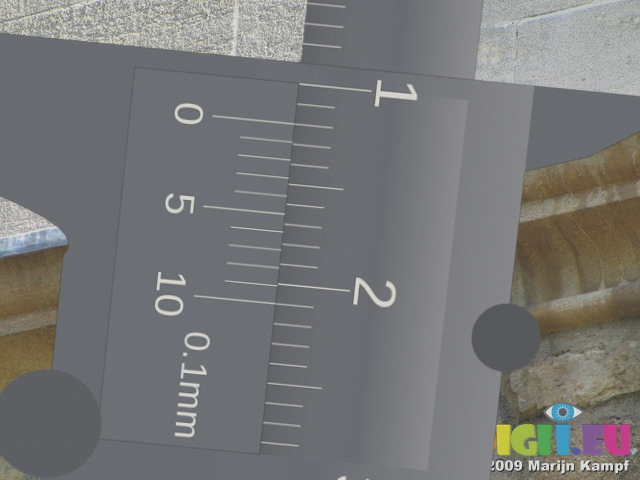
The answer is 12.0 mm
